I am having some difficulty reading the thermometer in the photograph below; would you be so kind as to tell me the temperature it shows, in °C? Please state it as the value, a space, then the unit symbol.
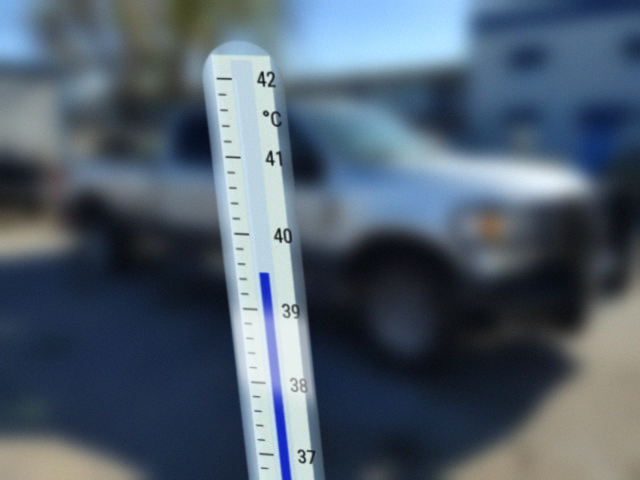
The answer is 39.5 °C
